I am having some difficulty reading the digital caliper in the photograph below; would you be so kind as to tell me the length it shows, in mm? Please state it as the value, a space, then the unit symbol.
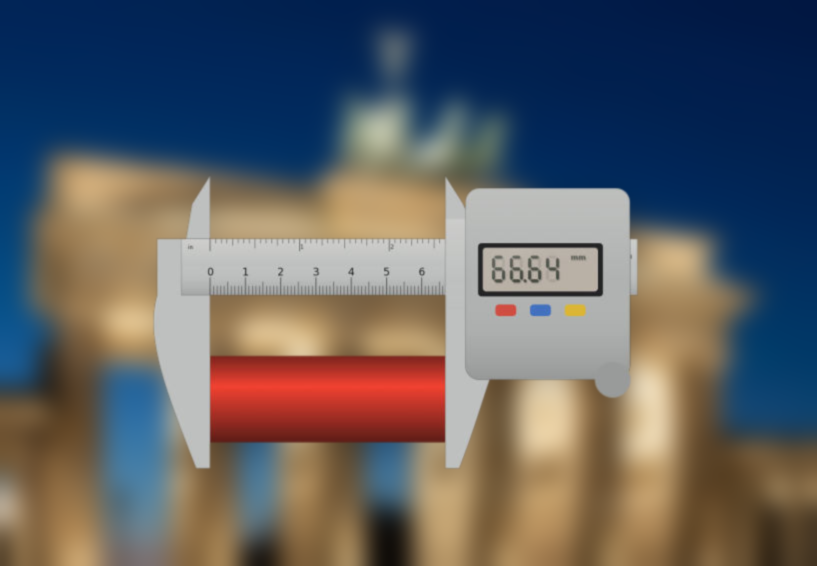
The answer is 66.64 mm
